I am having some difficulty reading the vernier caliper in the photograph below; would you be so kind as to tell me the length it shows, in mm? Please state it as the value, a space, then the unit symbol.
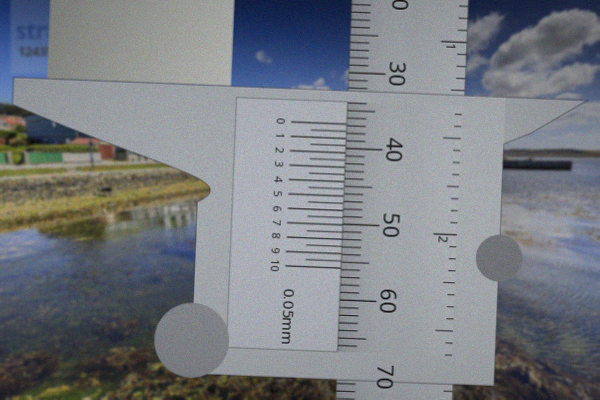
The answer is 36.8 mm
